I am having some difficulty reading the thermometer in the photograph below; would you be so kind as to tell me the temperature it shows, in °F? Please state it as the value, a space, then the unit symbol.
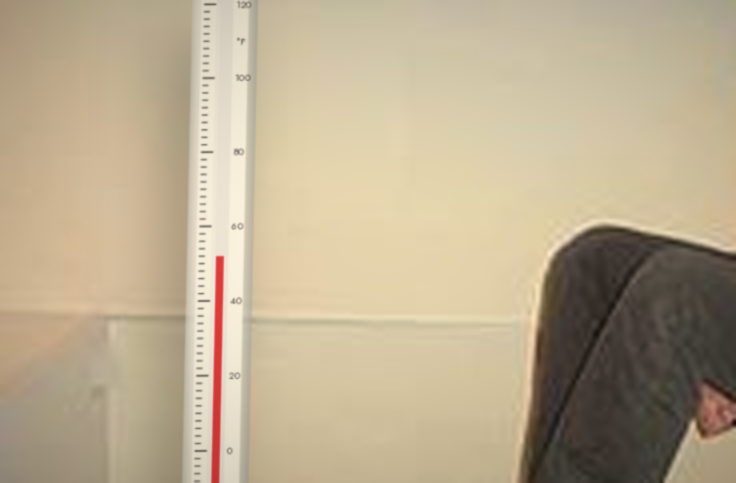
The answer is 52 °F
